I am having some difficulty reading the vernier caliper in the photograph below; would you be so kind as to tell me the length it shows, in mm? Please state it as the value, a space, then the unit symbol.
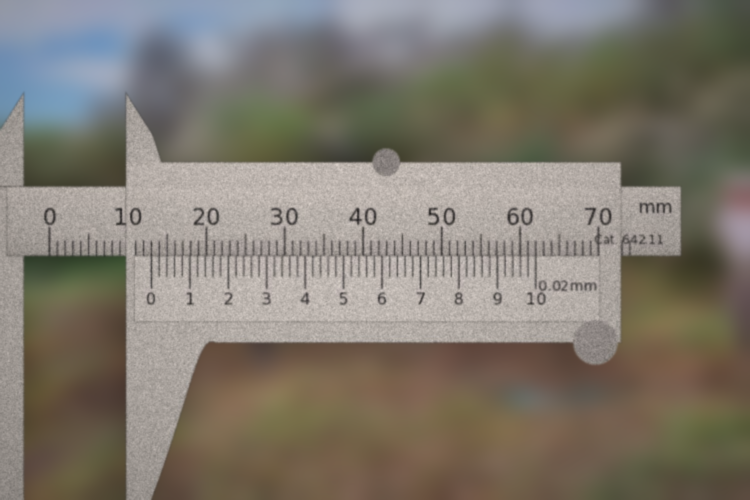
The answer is 13.0 mm
